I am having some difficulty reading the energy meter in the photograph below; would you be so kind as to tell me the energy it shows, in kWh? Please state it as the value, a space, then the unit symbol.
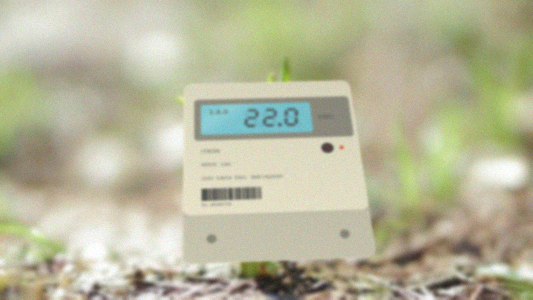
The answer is 22.0 kWh
